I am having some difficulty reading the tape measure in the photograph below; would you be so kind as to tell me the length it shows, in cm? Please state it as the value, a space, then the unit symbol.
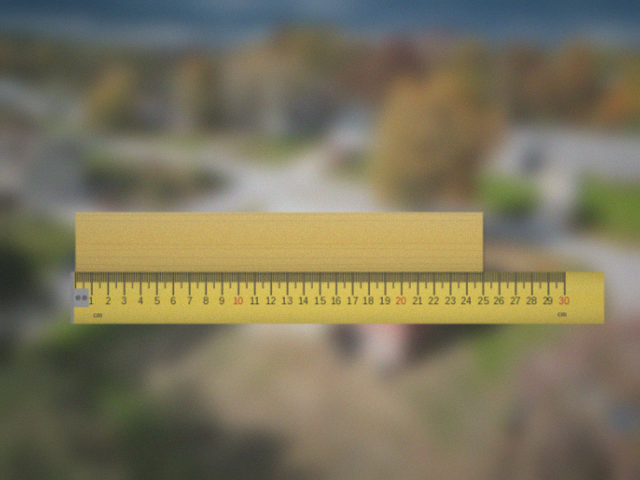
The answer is 25 cm
